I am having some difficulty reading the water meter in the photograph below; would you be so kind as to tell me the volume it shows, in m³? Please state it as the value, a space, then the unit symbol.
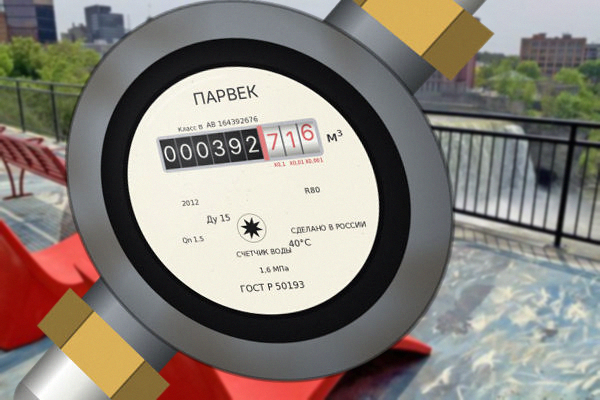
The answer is 392.716 m³
